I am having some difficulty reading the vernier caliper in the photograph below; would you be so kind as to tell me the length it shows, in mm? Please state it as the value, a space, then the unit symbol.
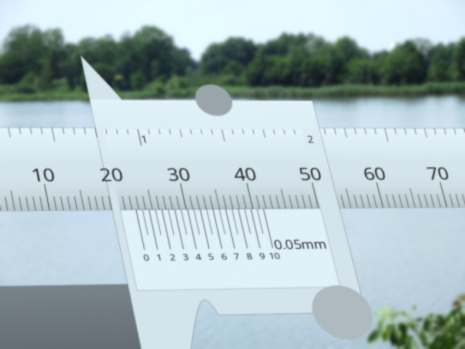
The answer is 22.6 mm
